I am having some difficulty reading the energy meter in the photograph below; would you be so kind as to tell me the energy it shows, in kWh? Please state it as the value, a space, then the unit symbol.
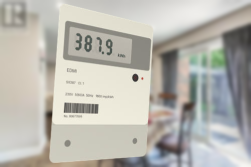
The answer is 387.9 kWh
